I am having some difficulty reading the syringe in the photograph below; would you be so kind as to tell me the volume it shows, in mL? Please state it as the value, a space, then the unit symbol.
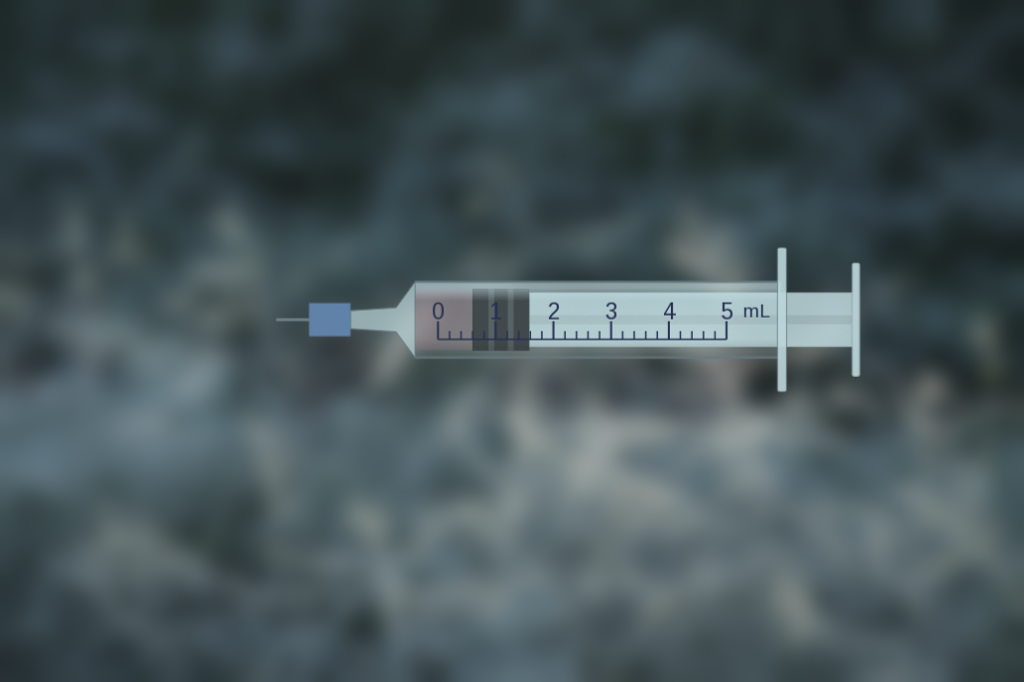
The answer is 0.6 mL
